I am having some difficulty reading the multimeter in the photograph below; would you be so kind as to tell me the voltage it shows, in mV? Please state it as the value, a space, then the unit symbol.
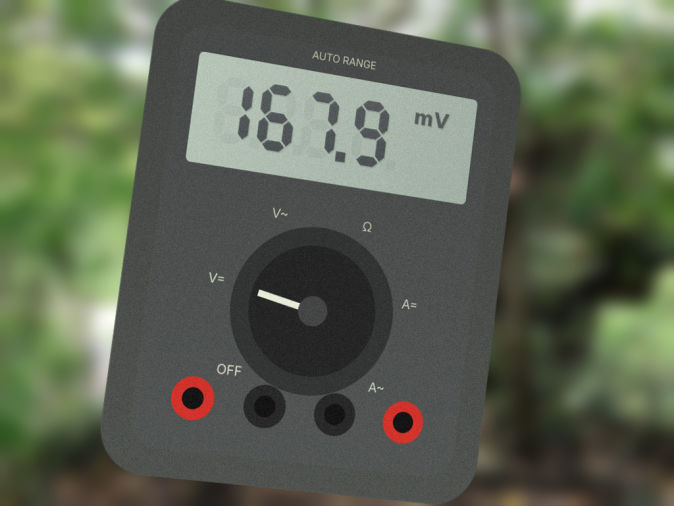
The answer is 167.9 mV
